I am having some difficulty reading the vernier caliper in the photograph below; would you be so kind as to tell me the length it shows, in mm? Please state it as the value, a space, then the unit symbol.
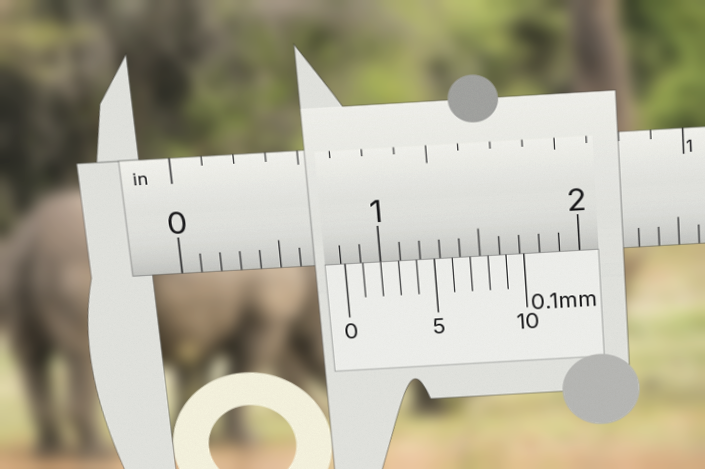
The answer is 8.2 mm
